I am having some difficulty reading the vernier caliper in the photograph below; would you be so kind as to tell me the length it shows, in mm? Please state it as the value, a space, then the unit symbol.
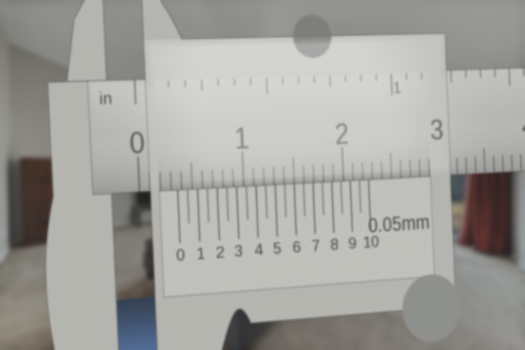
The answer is 3.6 mm
